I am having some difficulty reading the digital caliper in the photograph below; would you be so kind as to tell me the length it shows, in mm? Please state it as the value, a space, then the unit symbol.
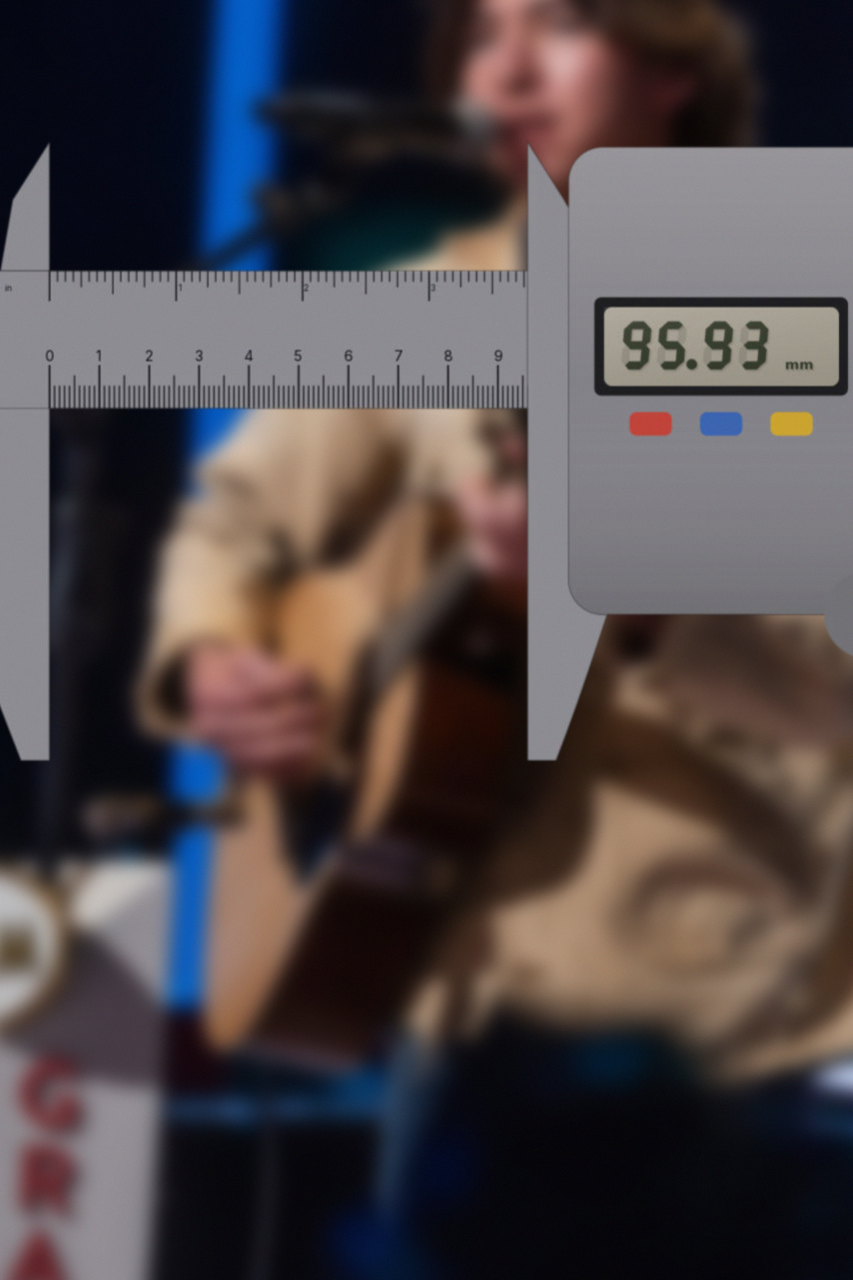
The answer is 95.93 mm
